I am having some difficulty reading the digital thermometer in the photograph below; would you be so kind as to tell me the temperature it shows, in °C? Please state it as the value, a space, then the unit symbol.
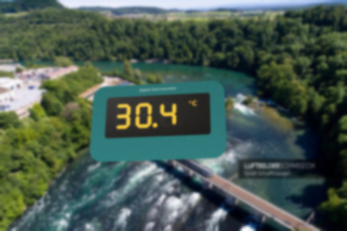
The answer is 30.4 °C
